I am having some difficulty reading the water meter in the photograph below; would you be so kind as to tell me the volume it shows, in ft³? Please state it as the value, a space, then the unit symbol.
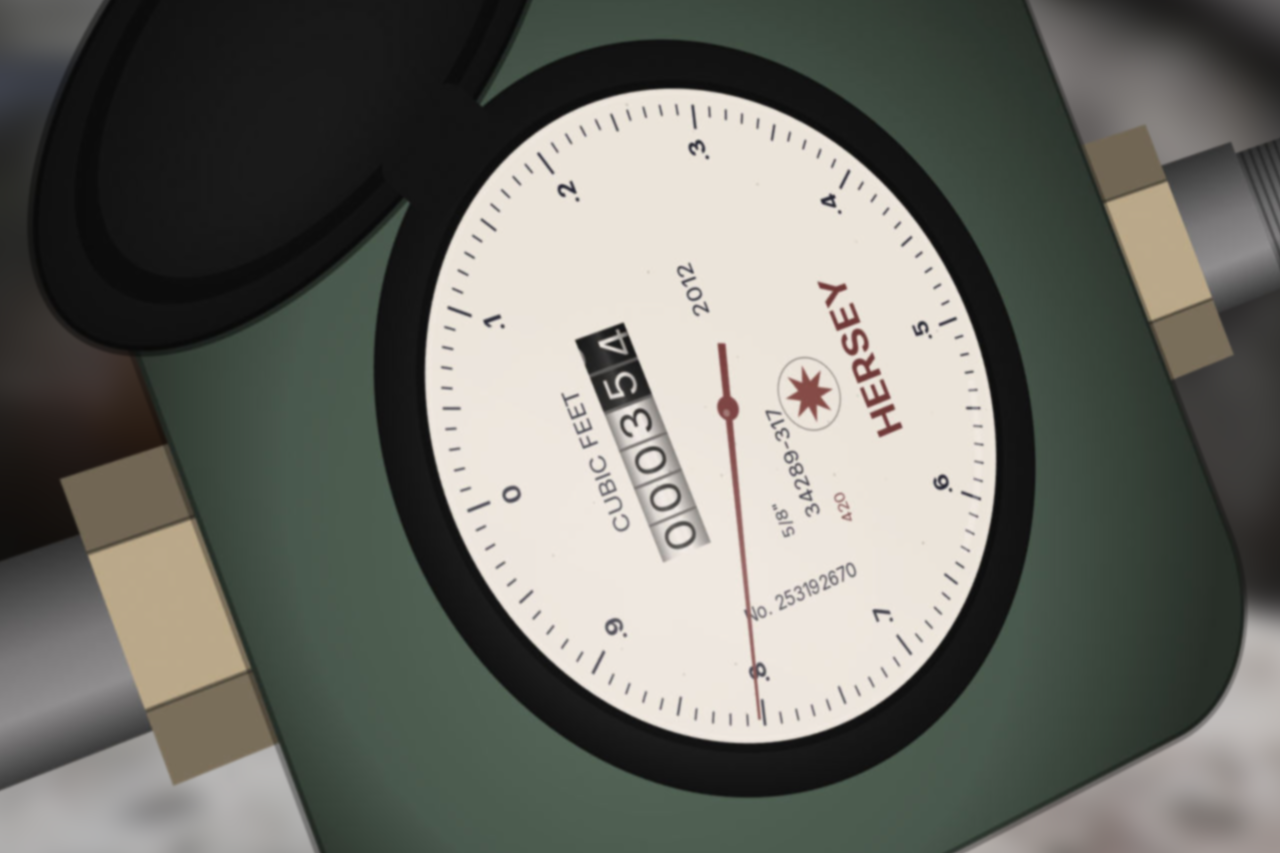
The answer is 353.80 ft³
